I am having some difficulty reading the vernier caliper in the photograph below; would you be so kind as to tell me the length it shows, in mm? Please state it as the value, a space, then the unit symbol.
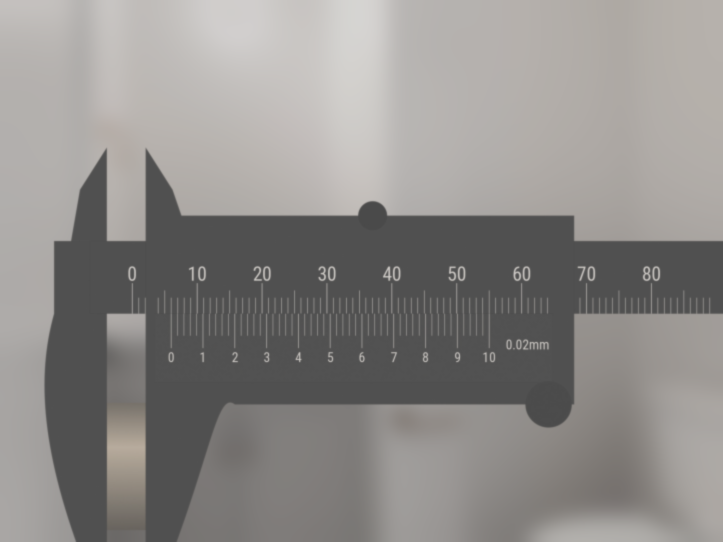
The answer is 6.0 mm
